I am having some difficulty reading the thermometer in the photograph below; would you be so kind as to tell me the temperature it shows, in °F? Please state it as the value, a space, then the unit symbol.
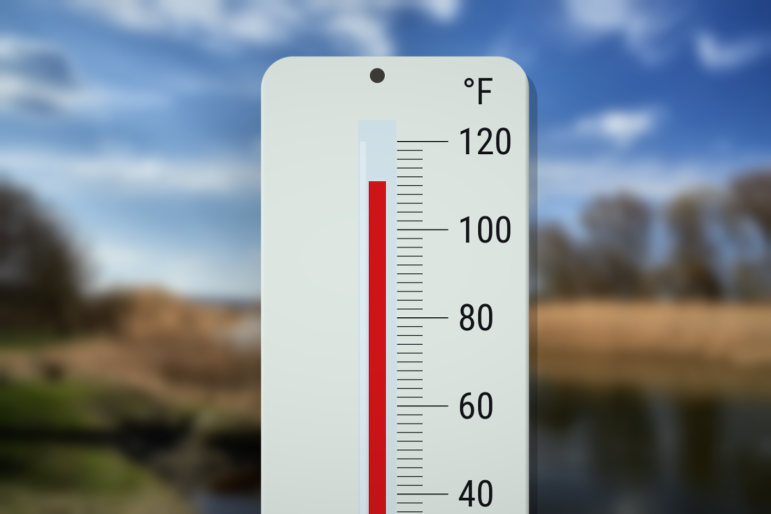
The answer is 111 °F
